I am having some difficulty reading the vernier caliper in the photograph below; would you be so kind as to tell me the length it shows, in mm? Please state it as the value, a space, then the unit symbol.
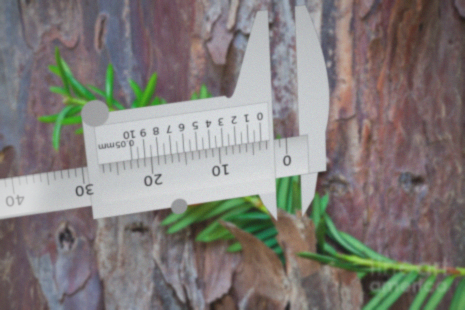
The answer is 3.8 mm
